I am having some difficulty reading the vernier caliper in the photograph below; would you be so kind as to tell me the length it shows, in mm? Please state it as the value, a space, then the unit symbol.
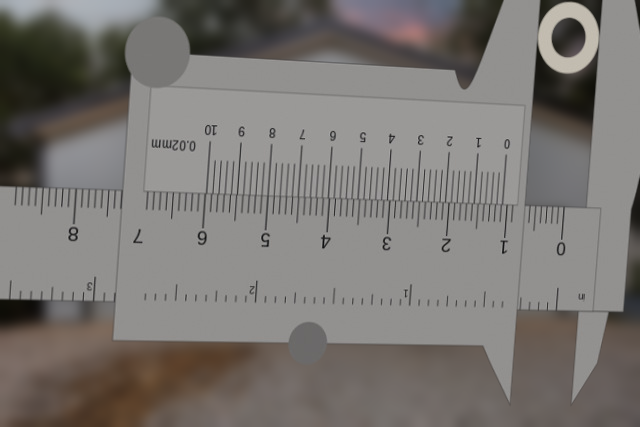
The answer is 10.8 mm
